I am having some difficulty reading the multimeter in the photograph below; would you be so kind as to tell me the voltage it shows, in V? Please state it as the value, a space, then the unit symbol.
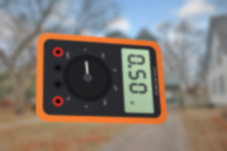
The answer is 0.50 V
